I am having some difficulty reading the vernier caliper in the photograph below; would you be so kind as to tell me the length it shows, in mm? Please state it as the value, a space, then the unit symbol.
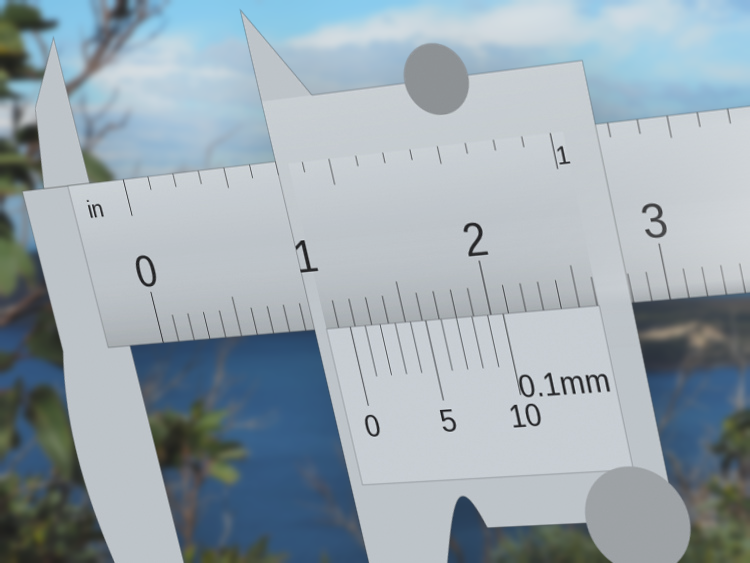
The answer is 11.7 mm
